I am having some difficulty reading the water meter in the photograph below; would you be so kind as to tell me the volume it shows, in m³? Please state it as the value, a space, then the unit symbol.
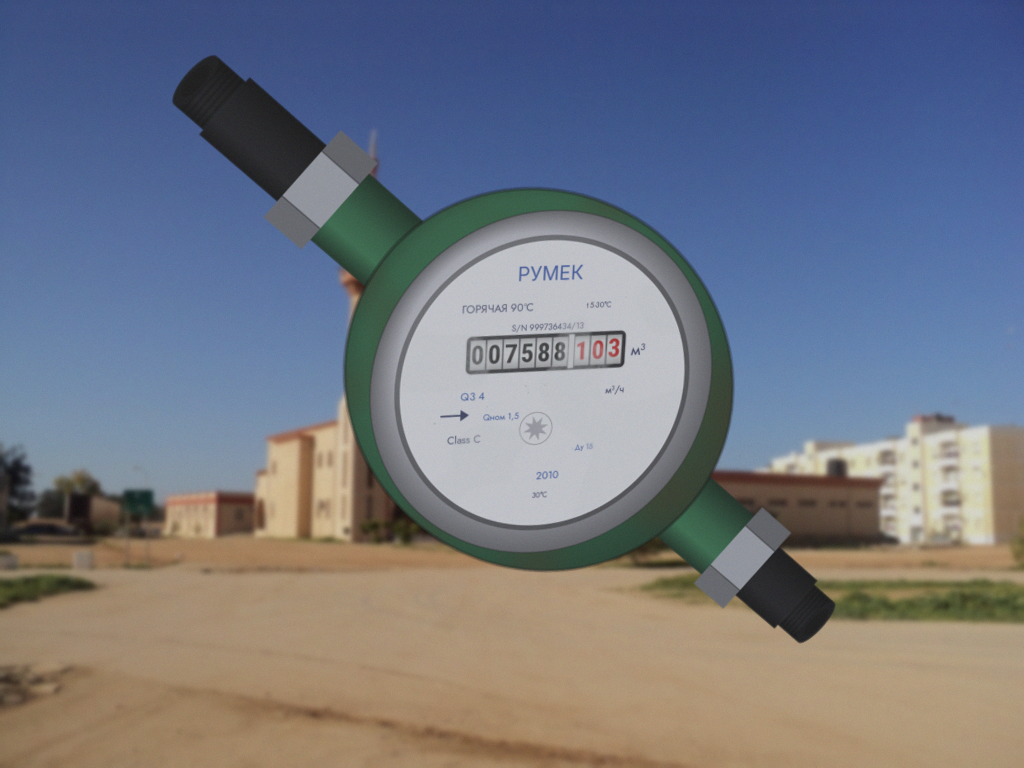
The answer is 7588.103 m³
